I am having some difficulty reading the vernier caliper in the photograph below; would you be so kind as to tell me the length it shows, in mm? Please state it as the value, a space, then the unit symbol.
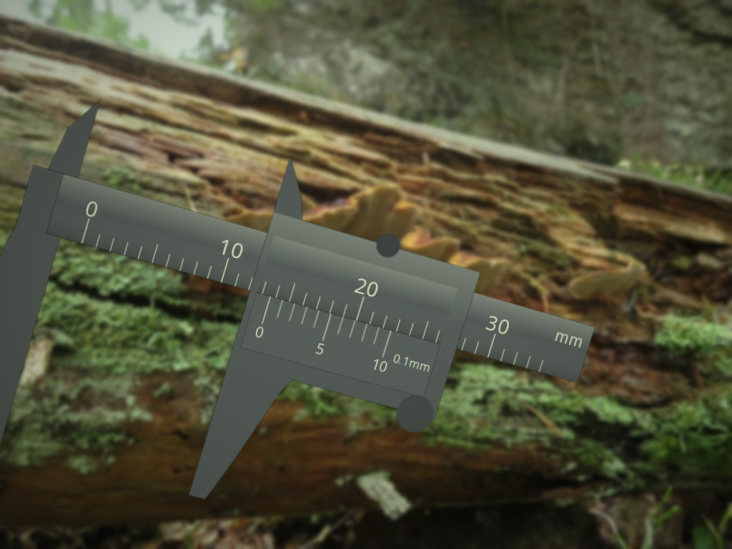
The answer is 13.6 mm
